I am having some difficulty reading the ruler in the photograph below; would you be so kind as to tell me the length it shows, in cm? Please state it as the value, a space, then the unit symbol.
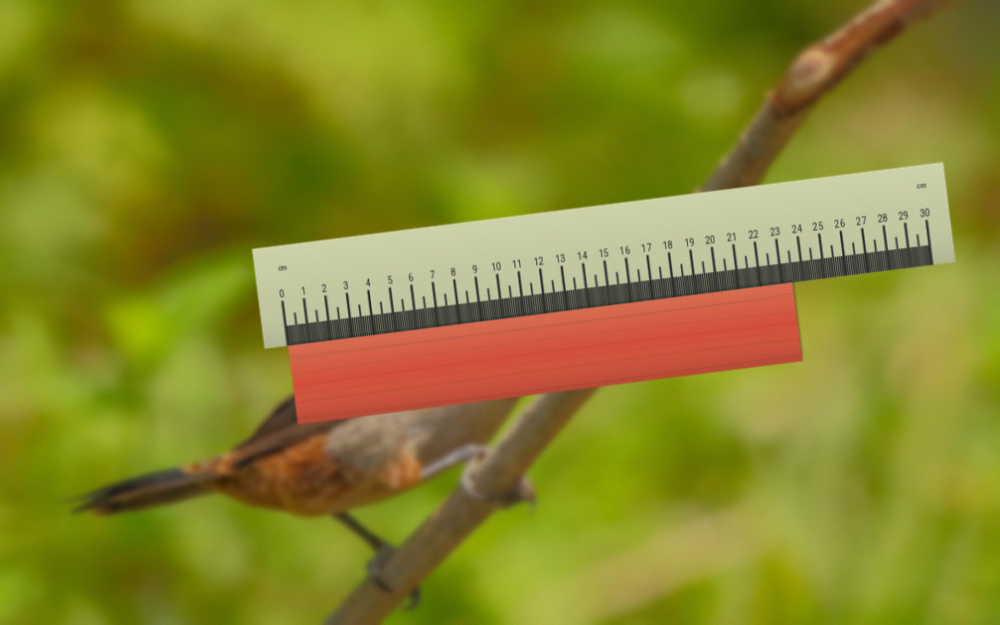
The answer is 23.5 cm
